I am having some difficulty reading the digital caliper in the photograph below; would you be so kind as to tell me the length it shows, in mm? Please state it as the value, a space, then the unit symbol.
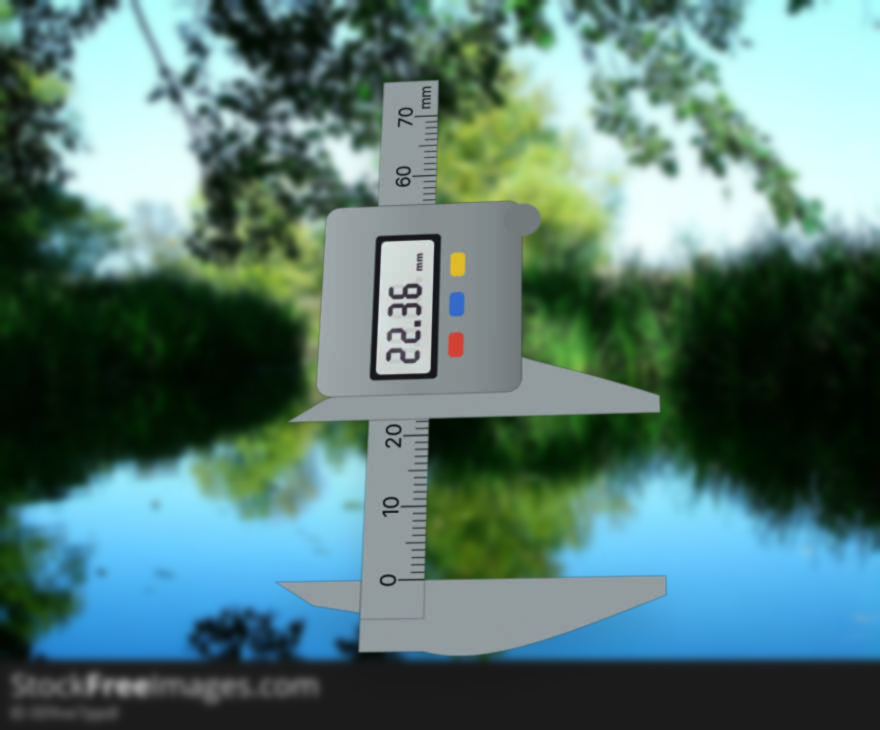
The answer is 22.36 mm
